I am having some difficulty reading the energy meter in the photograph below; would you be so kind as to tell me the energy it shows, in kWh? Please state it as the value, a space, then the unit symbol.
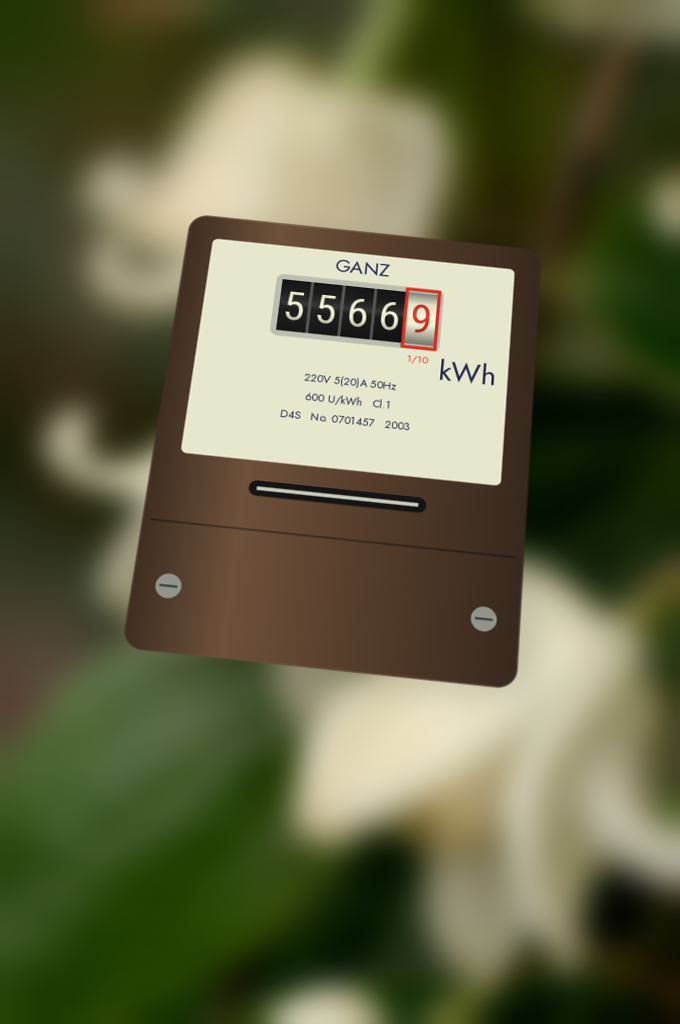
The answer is 5566.9 kWh
